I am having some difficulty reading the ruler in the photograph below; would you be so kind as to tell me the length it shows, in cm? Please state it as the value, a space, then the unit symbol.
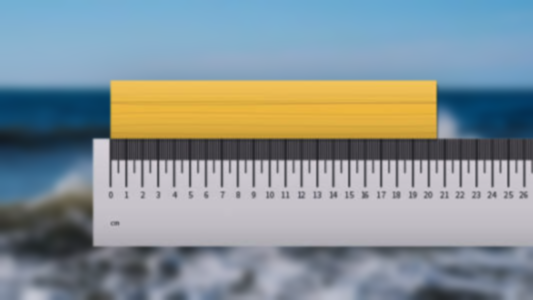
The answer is 20.5 cm
